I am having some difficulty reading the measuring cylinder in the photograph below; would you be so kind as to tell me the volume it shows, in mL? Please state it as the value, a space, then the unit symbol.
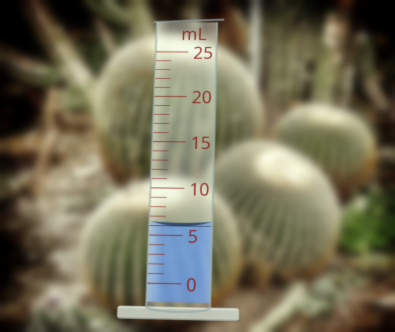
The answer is 6 mL
